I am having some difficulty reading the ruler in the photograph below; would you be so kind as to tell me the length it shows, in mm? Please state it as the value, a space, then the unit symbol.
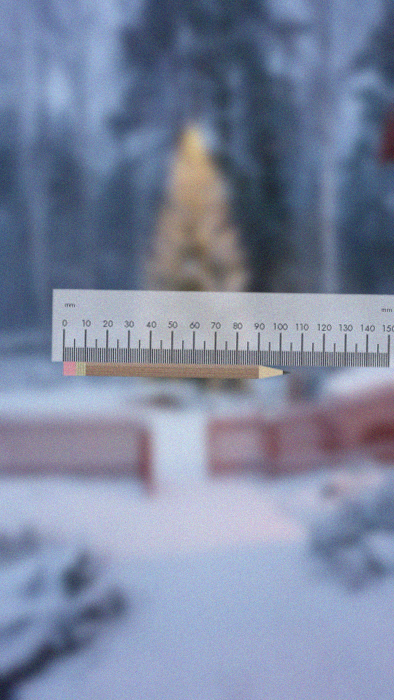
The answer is 105 mm
